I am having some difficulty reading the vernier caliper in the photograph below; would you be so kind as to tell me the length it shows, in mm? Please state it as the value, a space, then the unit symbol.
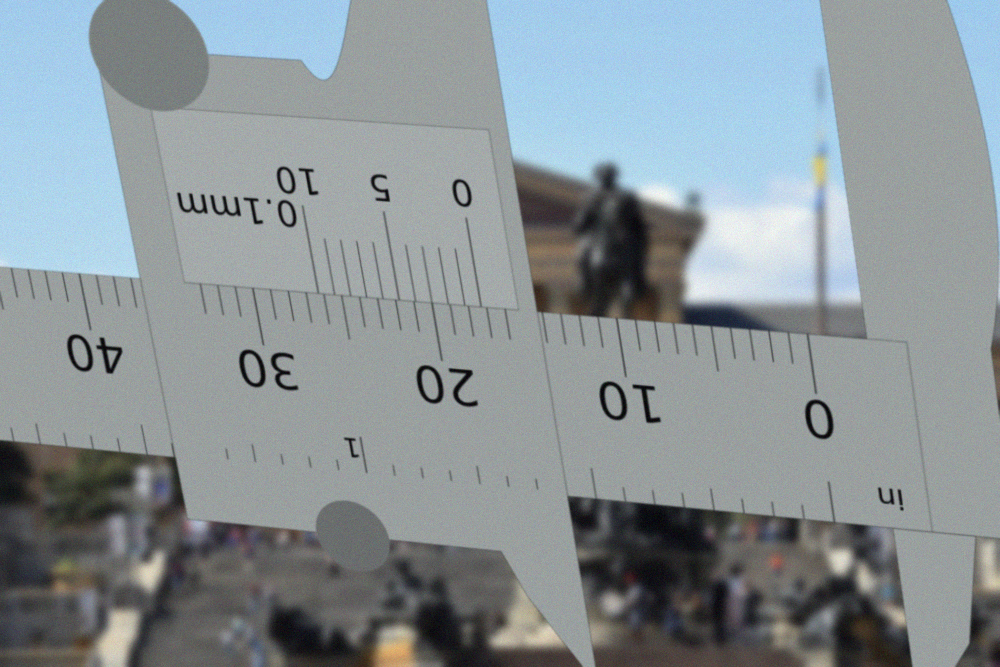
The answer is 17.3 mm
